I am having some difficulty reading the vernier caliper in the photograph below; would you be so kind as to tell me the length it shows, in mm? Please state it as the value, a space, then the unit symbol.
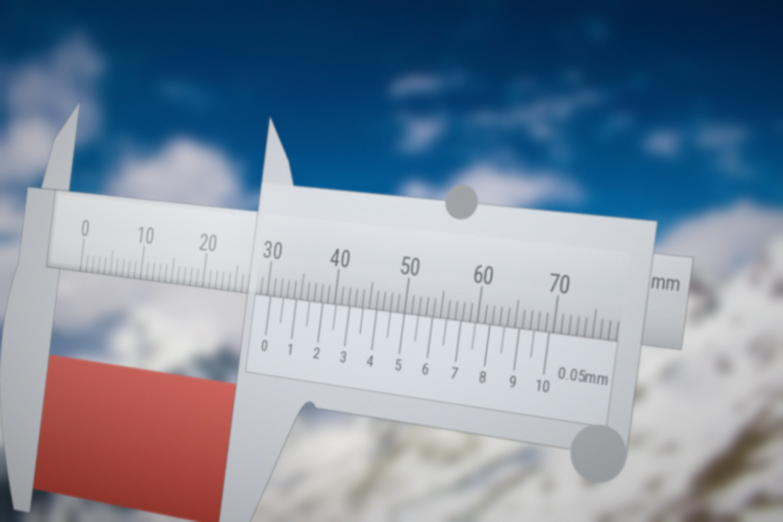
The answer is 30.5 mm
